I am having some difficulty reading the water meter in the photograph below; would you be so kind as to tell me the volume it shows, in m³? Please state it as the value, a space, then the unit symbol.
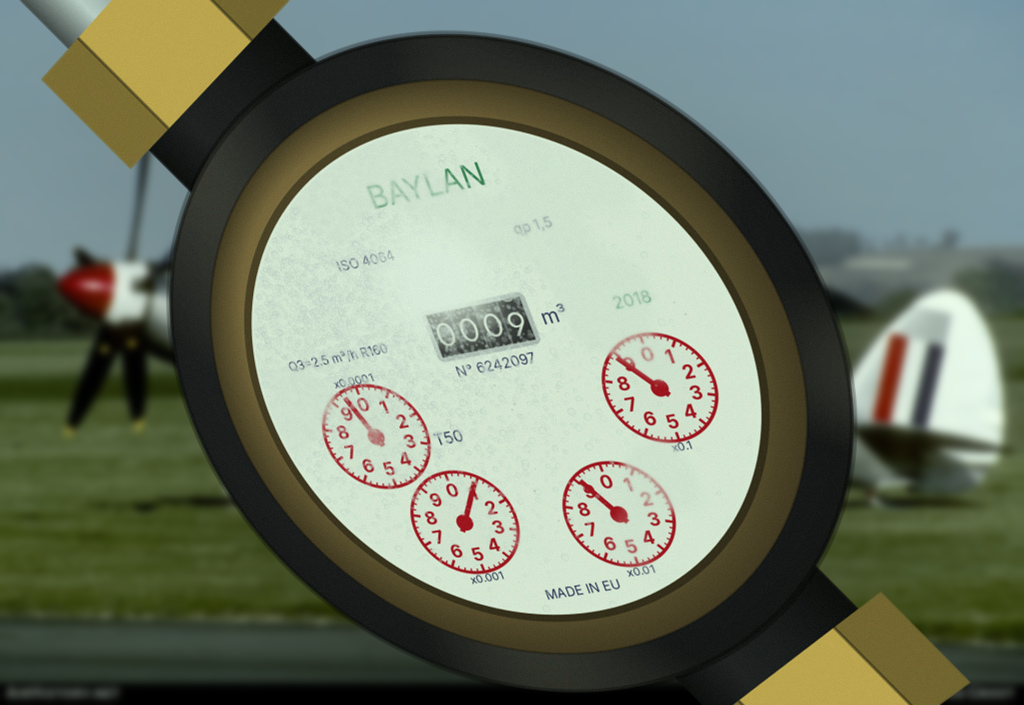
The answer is 8.8909 m³
